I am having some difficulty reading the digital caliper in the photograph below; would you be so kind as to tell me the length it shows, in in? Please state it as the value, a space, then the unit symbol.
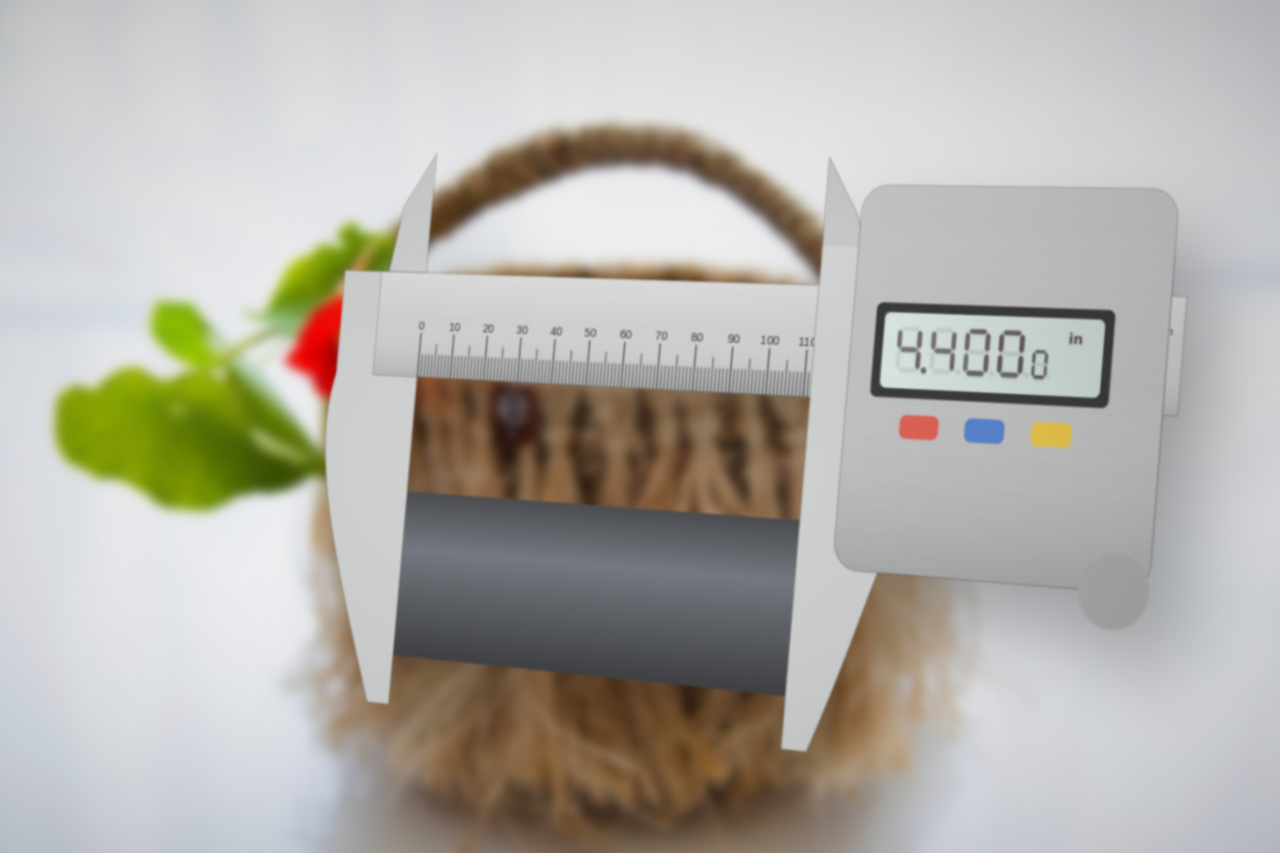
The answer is 4.4000 in
